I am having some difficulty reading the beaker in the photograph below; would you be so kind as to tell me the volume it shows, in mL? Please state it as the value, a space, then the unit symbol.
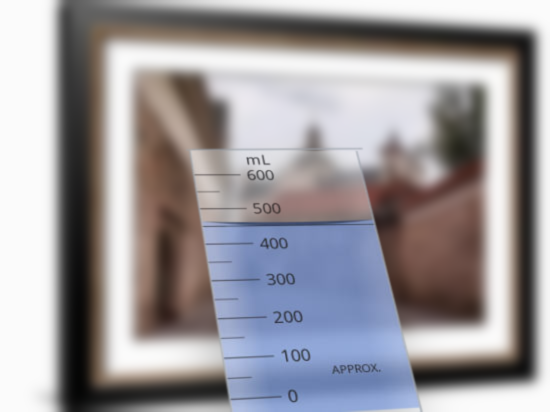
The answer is 450 mL
